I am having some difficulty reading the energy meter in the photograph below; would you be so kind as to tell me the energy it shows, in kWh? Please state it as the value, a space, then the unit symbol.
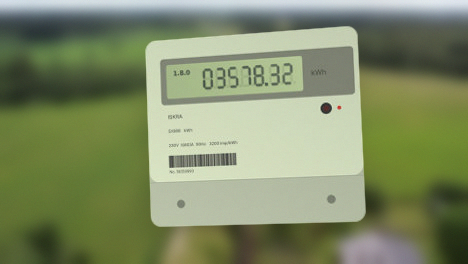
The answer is 3578.32 kWh
